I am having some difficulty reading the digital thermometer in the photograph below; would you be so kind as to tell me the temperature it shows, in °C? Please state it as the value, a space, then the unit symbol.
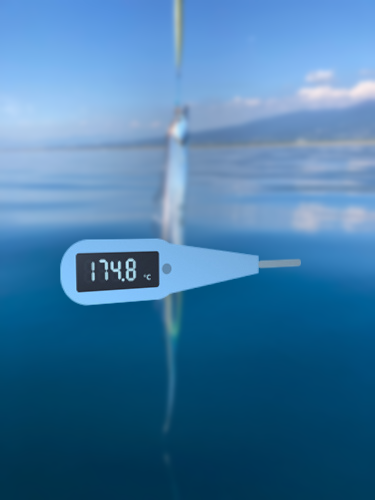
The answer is 174.8 °C
